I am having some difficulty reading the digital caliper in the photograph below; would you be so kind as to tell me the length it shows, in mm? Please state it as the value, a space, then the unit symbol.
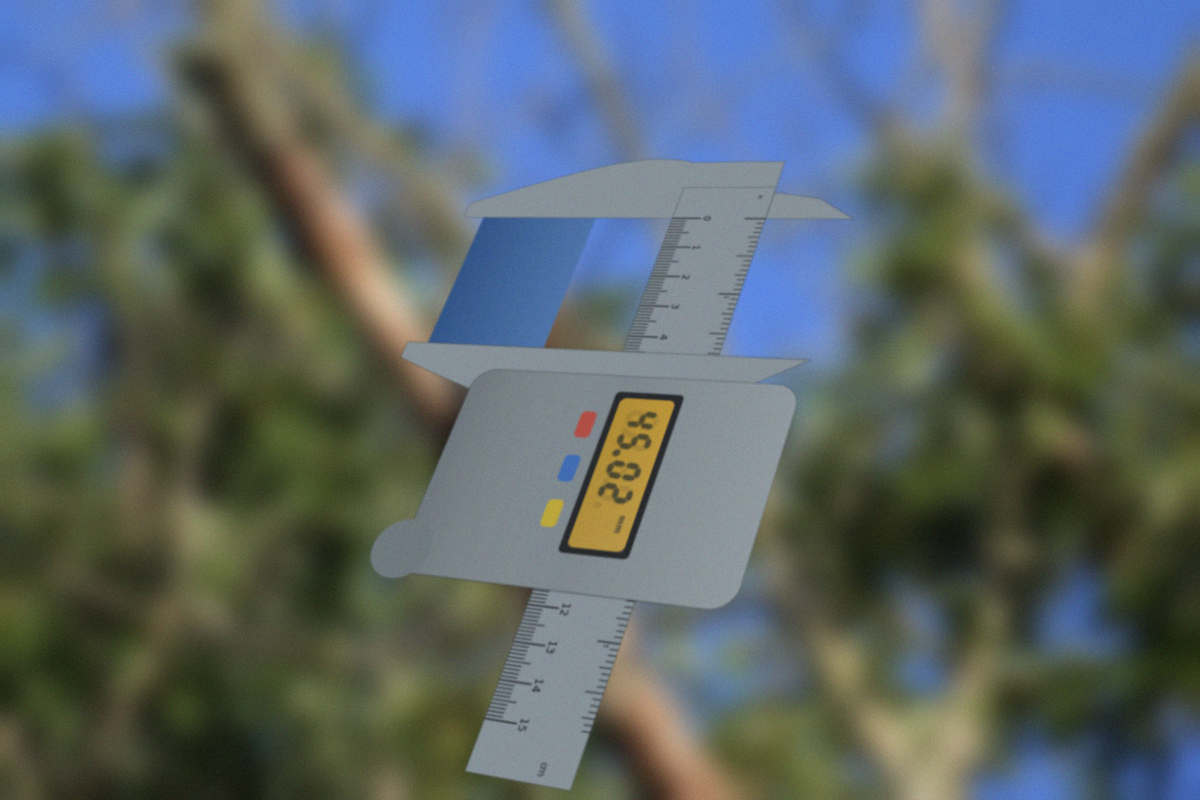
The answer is 45.02 mm
